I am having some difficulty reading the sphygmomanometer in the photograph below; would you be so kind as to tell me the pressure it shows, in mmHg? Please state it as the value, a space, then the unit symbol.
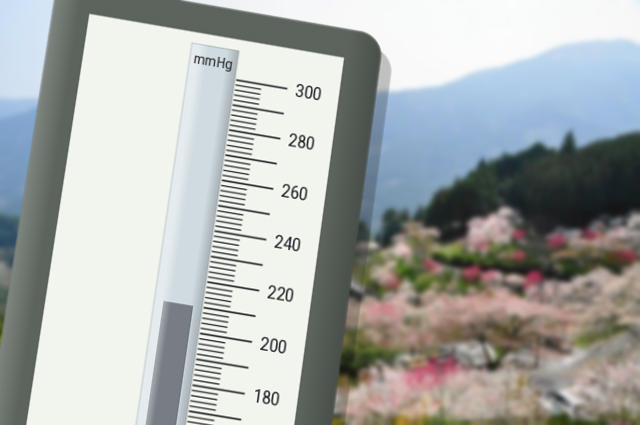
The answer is 210 mmHg
